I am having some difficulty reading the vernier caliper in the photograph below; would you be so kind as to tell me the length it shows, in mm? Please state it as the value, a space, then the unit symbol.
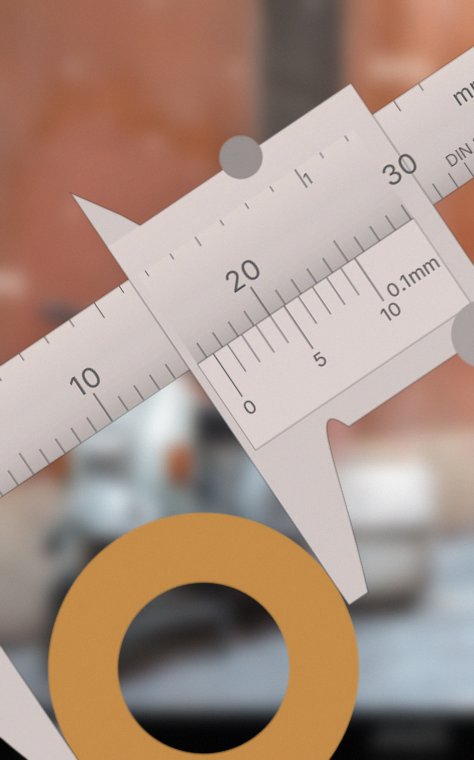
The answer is 16.4 mm
